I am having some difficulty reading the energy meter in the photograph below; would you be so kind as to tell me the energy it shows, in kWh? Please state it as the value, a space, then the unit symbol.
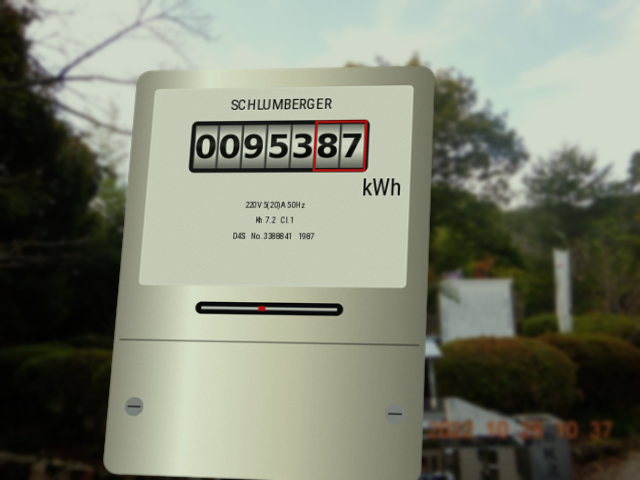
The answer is 953.87 kWh
